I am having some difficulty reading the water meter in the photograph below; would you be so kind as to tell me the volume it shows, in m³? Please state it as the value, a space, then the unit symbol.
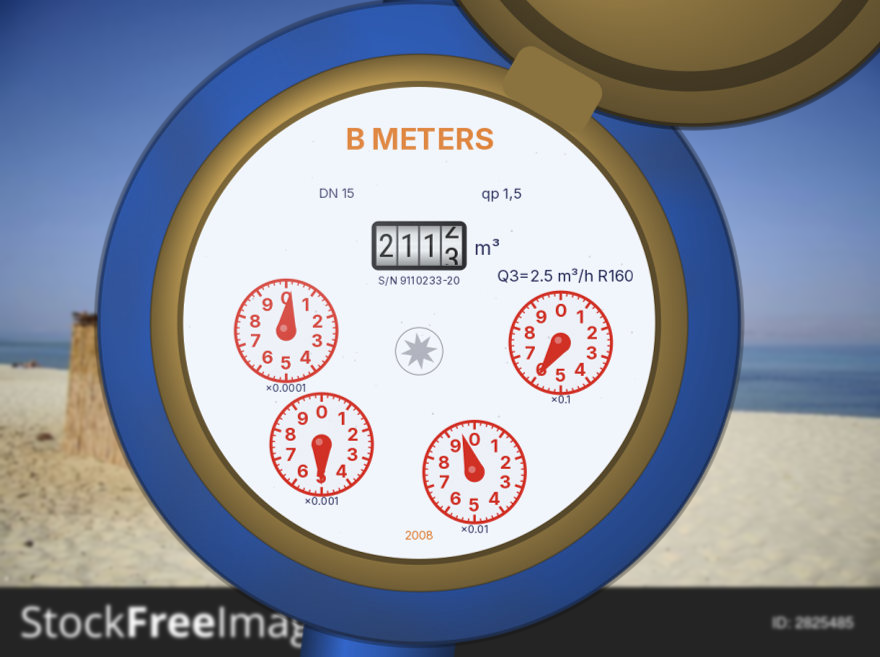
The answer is 2112.5950 m³
